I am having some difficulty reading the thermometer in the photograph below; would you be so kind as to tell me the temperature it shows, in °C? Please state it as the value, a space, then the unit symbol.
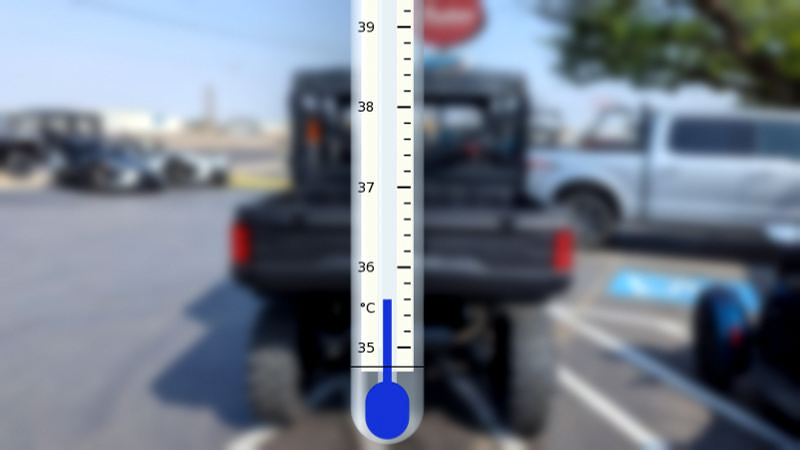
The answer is 35.6 °C
